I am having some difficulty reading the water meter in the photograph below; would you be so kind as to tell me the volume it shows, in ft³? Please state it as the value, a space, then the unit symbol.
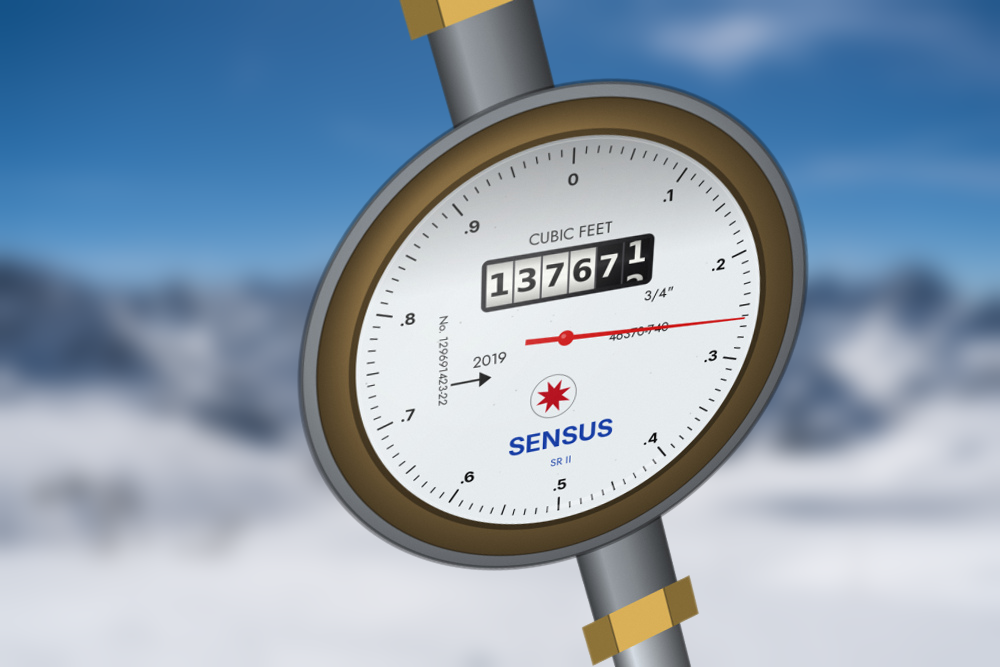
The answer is 137671.26 ft³
